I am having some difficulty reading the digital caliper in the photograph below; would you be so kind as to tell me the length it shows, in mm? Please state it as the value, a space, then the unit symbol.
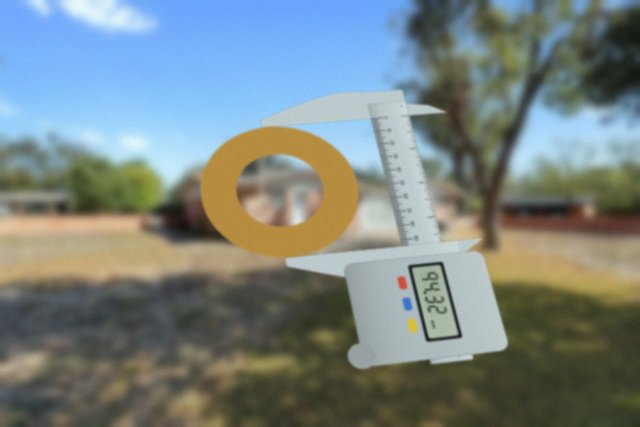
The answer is 94.32 mm
